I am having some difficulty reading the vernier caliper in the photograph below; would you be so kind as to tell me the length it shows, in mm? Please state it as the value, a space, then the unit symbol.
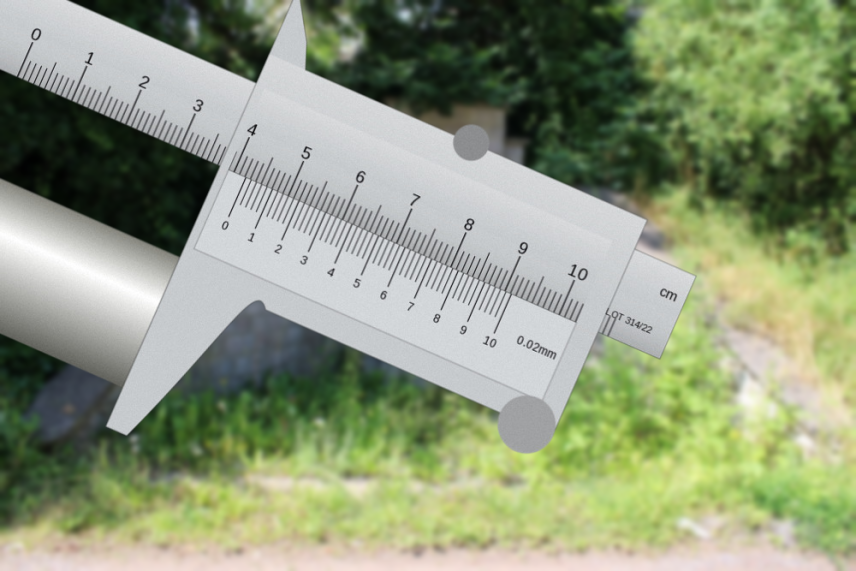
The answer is 42.2 mm
